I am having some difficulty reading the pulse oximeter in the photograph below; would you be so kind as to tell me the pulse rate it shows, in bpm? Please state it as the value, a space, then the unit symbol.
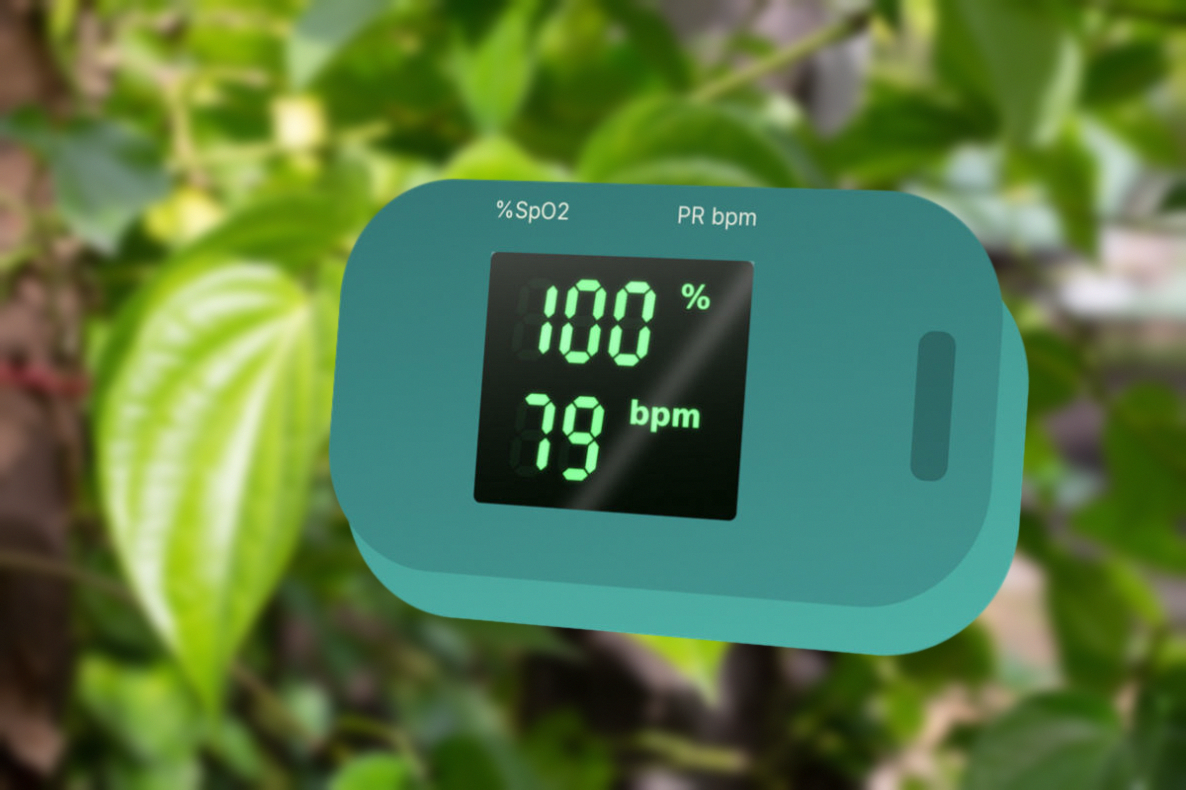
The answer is 79 bpm
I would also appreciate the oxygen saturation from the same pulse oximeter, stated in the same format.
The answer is 100 %
